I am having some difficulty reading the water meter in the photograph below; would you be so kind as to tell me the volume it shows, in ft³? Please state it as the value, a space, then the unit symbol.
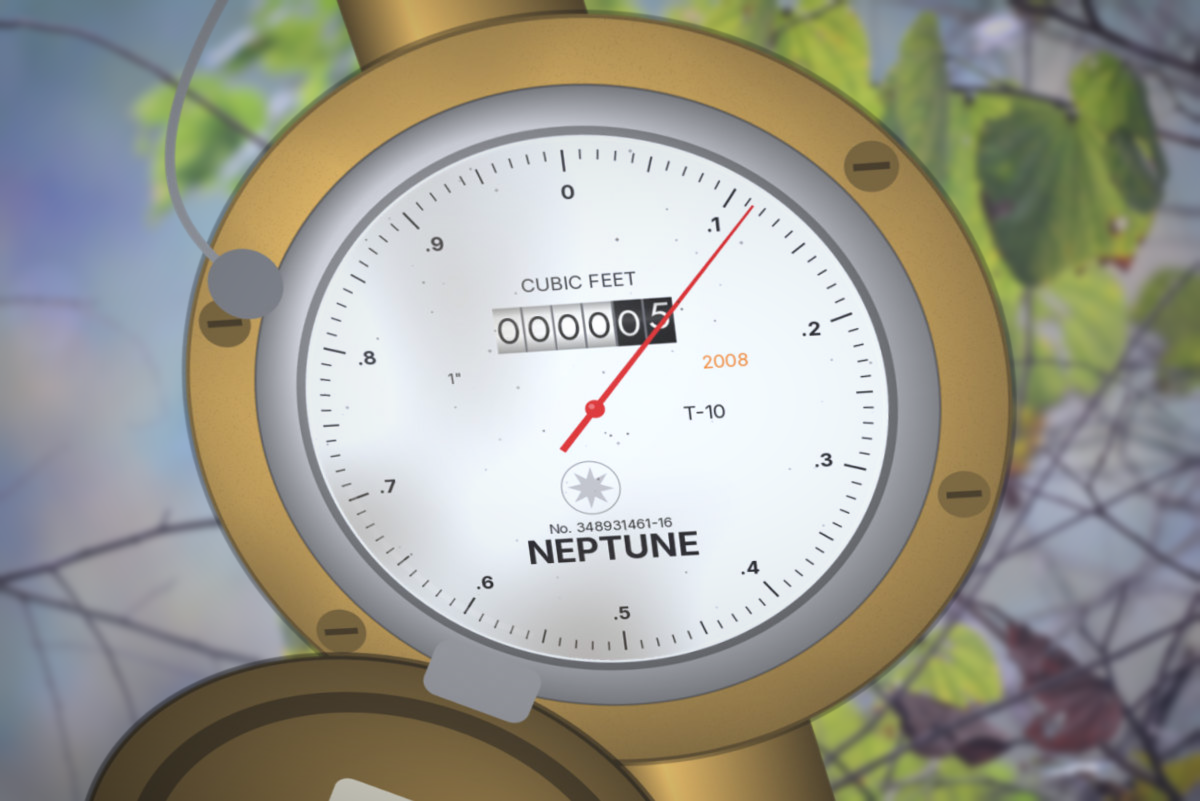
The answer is 5.11 ft³
